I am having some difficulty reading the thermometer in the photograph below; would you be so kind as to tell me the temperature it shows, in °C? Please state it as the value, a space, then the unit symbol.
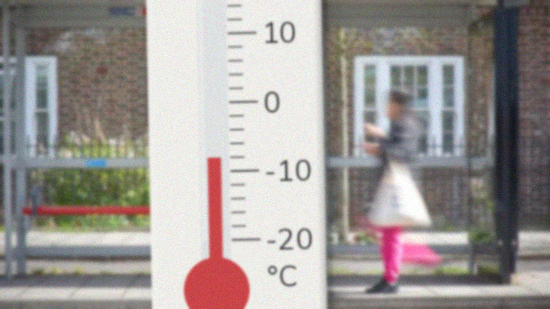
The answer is -8 °C
